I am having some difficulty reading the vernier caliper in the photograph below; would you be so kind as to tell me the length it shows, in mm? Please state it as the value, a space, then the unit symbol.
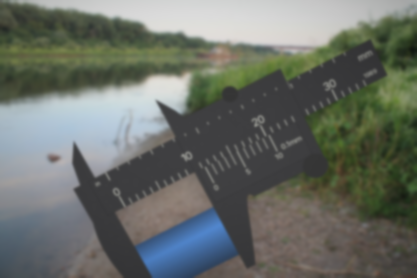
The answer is 11.4 mm
